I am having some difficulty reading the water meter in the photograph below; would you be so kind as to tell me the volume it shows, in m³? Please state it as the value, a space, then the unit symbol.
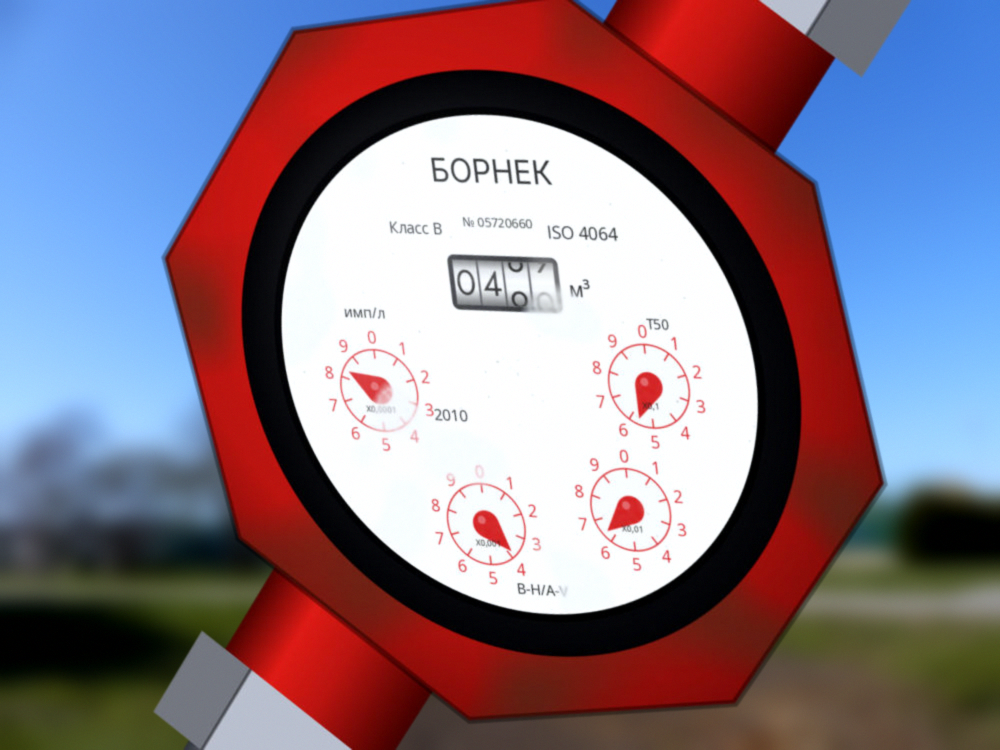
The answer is 489.5638 m³
